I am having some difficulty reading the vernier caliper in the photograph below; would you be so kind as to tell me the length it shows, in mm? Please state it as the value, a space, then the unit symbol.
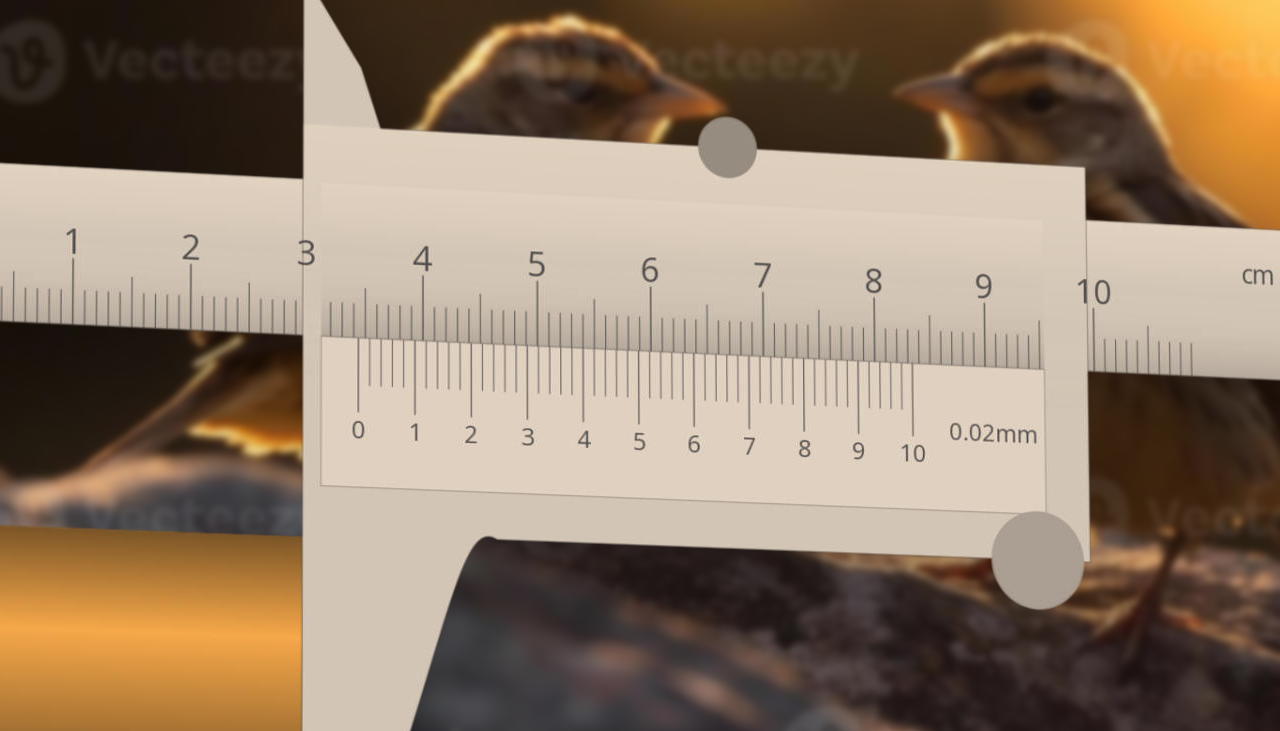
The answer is 34.4 mm
